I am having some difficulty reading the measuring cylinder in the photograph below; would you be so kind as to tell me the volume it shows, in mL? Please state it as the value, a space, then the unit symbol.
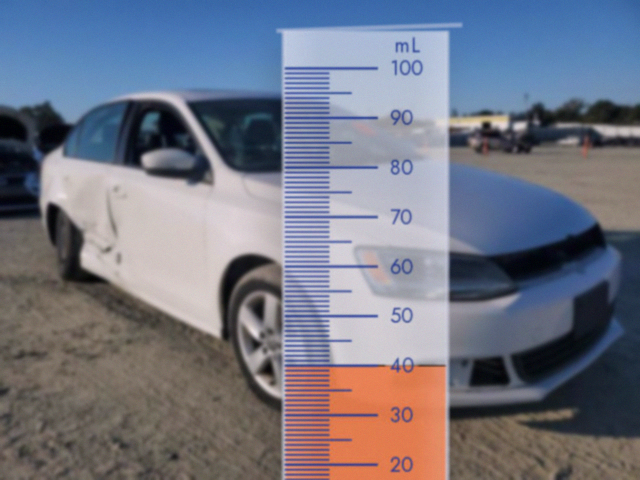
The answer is 40 mL
